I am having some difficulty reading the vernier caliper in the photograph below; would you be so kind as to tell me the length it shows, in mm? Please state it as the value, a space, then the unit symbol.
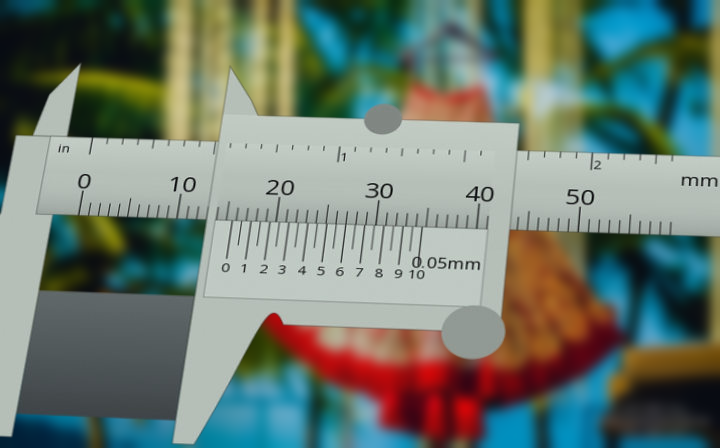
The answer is 15.6 mm
